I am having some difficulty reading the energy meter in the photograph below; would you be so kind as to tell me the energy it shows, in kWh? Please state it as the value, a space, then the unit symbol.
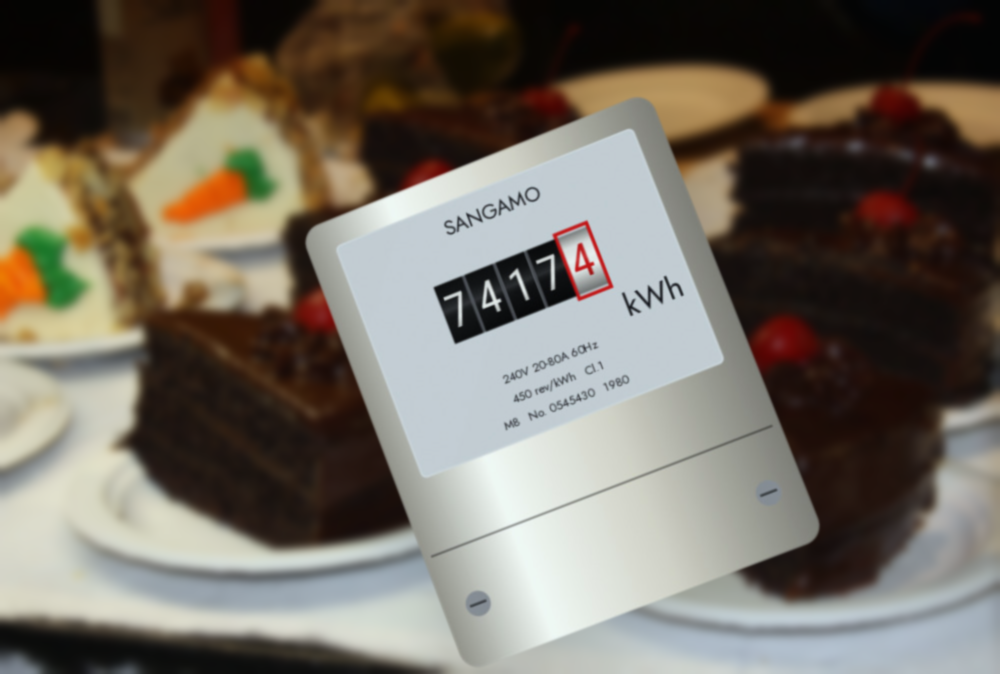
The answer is 7417.4 kWh
